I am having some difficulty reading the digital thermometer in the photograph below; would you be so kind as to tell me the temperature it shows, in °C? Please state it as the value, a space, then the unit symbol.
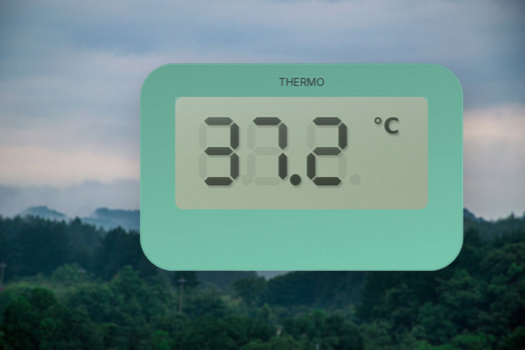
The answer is 37.2 °C
